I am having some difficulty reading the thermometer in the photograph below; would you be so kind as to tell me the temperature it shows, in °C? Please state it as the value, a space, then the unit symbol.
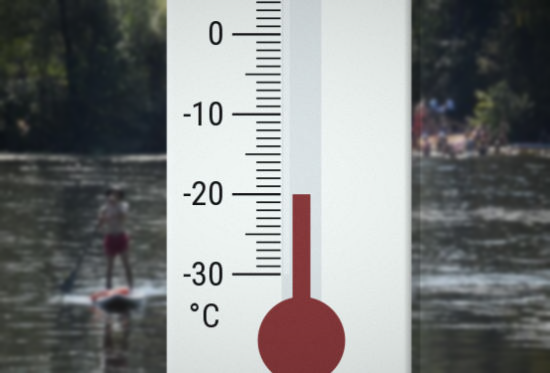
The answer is -20 °C
